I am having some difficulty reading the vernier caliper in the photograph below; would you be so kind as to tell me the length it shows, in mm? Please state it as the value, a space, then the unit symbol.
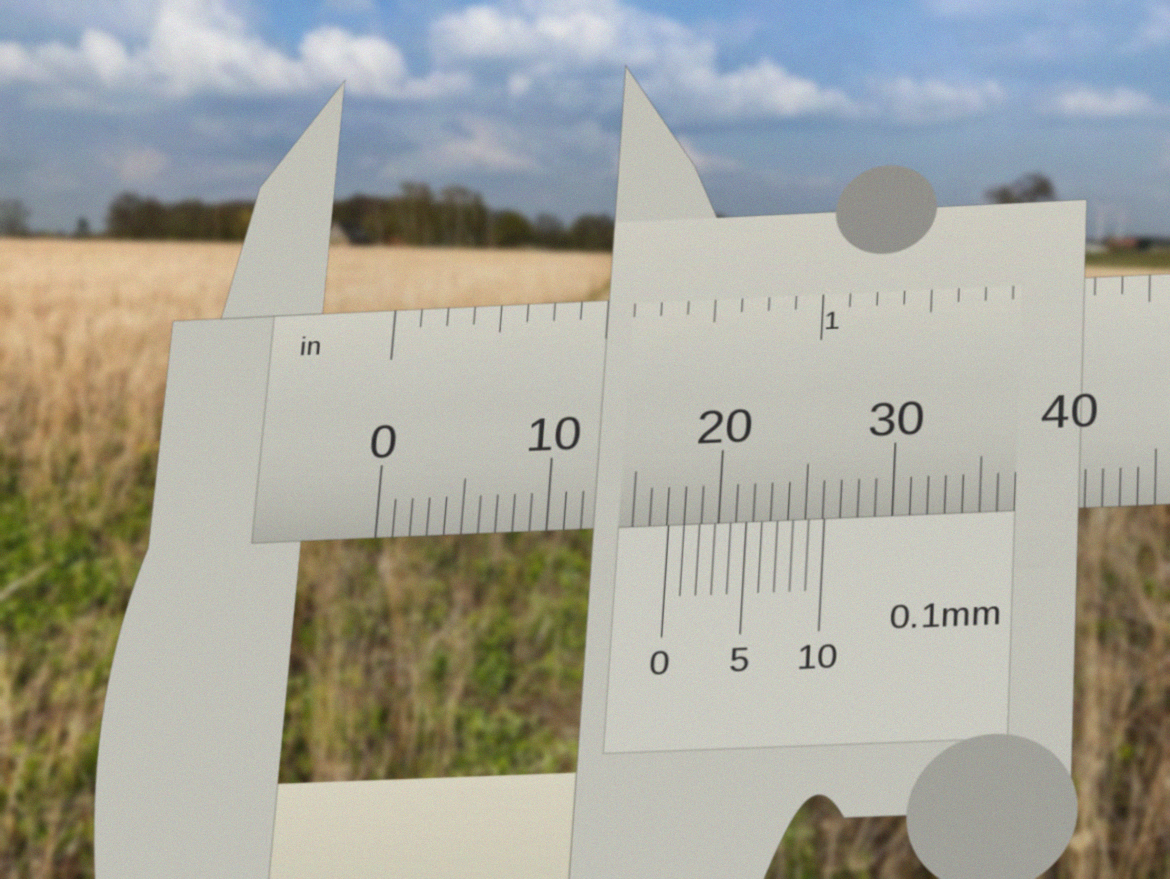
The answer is 17.1 mm
